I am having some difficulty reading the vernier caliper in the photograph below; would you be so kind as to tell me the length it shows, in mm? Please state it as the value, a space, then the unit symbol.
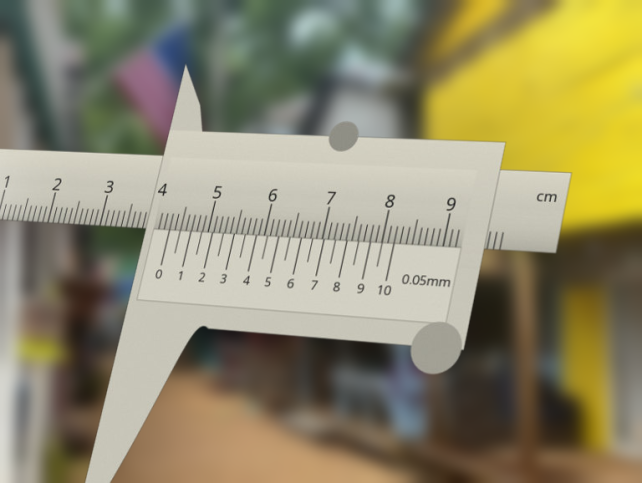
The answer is 43.0 mm
